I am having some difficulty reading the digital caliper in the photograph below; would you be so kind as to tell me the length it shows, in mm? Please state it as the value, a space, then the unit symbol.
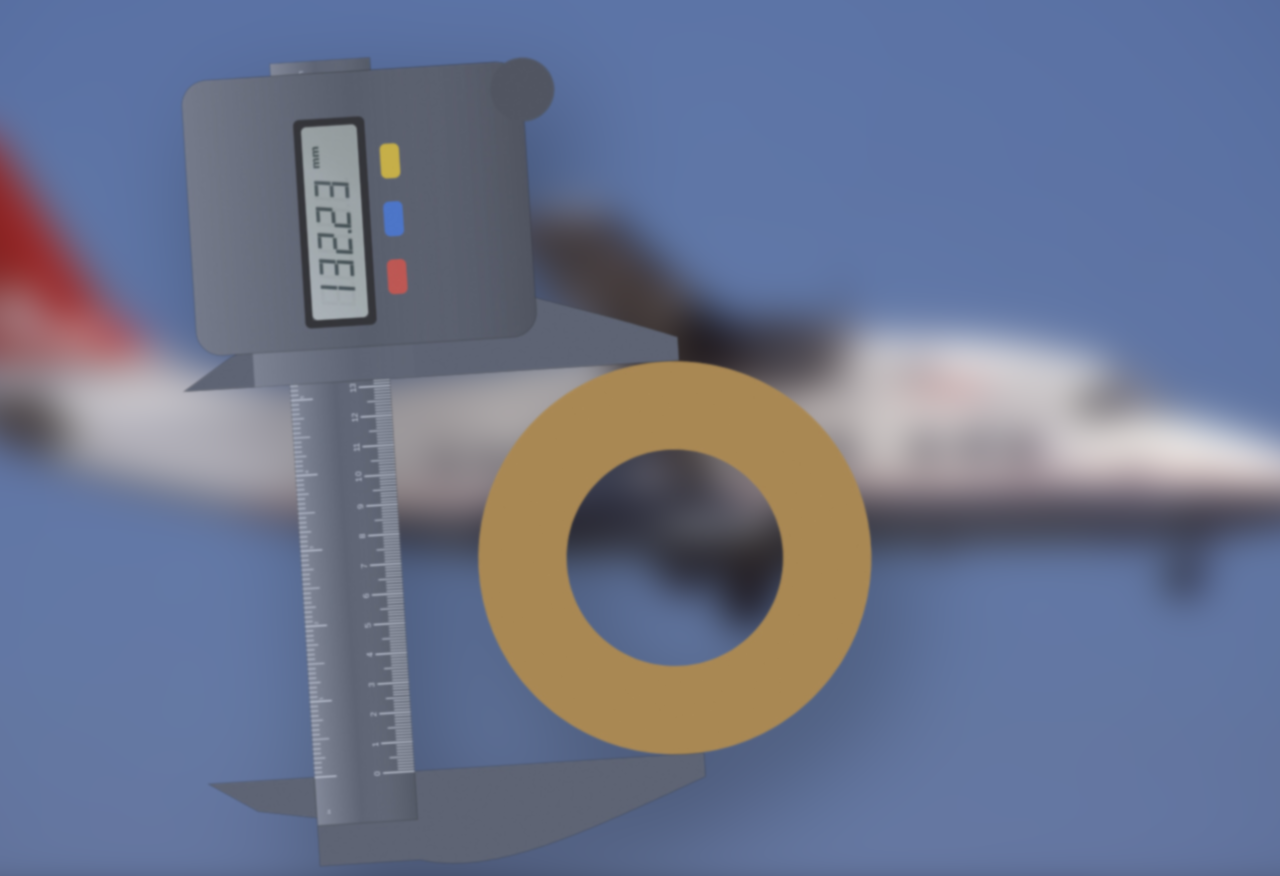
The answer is 132.23 mm
